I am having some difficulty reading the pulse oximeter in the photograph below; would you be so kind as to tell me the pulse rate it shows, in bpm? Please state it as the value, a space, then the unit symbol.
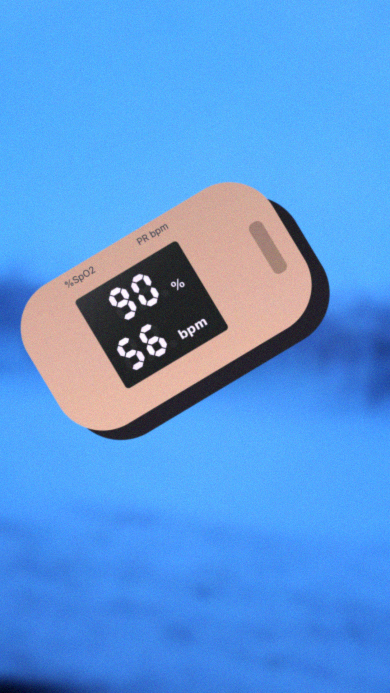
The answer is 56 bpm
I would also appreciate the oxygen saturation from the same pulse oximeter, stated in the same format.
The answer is 90 %
